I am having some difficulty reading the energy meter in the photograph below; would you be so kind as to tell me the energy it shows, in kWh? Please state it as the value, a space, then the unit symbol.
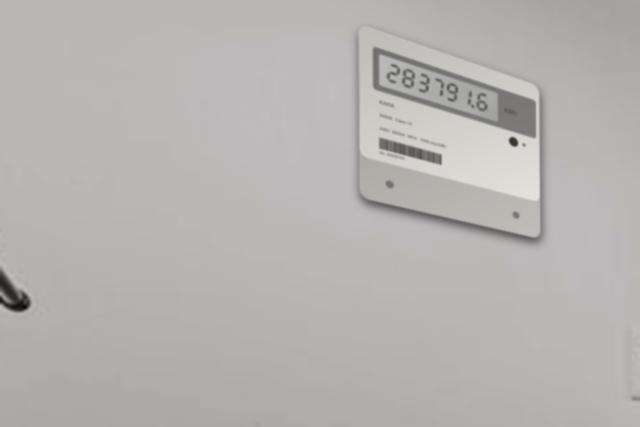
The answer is 283791.6 kWh
